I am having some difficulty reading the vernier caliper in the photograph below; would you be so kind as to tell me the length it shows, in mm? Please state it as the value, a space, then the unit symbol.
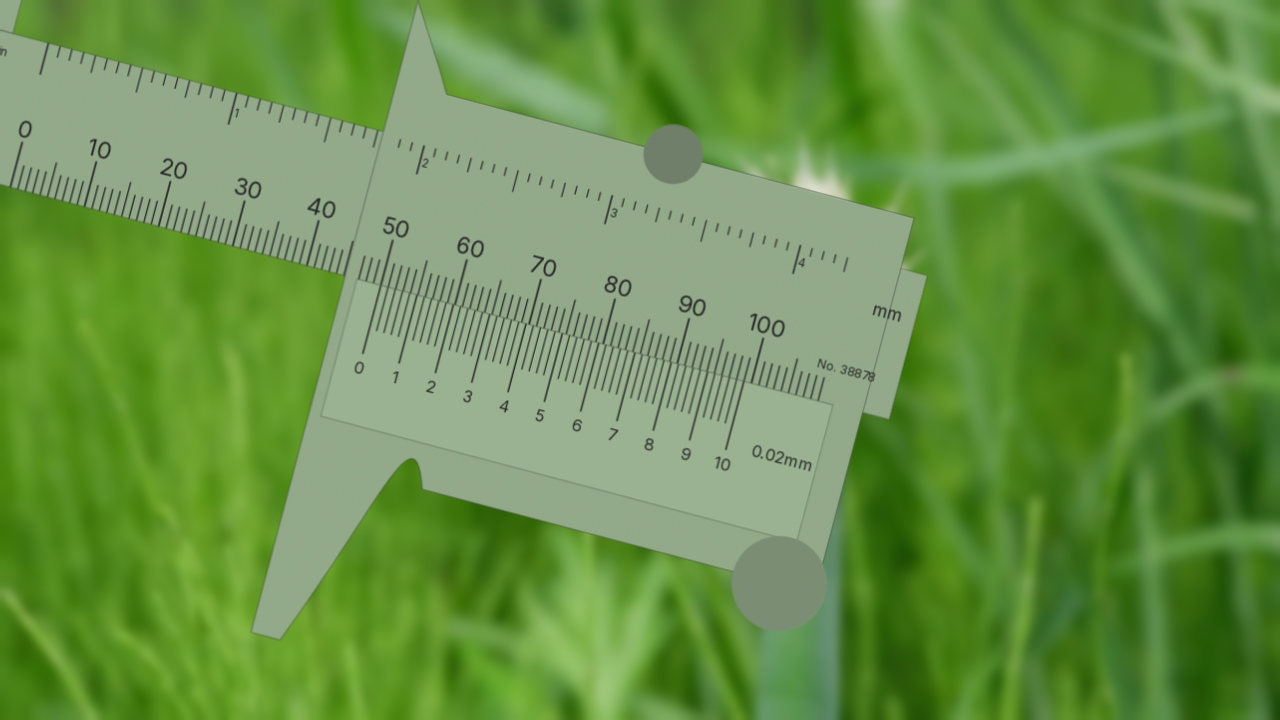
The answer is 50.0 mm
